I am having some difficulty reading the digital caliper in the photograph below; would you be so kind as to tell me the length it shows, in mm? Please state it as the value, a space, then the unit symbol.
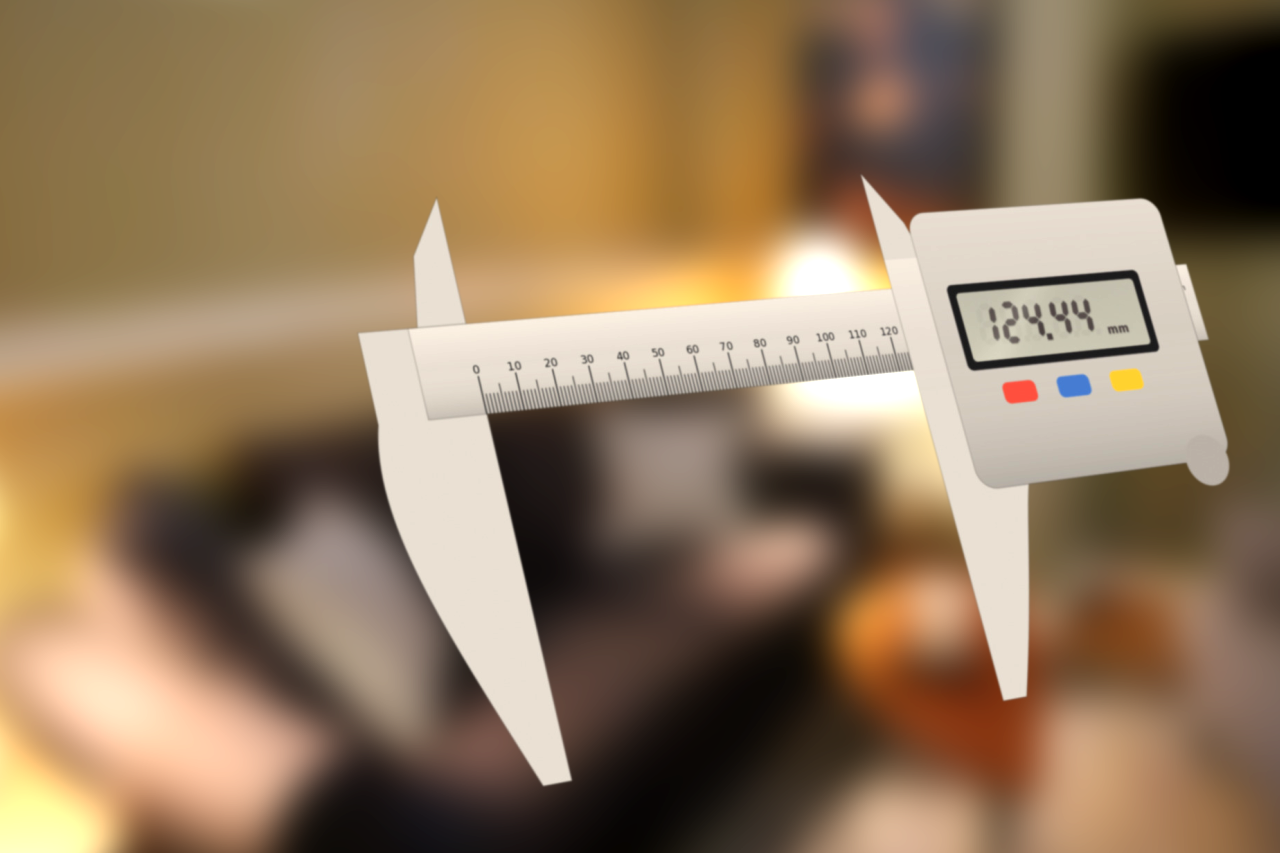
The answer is 124.44 mm
